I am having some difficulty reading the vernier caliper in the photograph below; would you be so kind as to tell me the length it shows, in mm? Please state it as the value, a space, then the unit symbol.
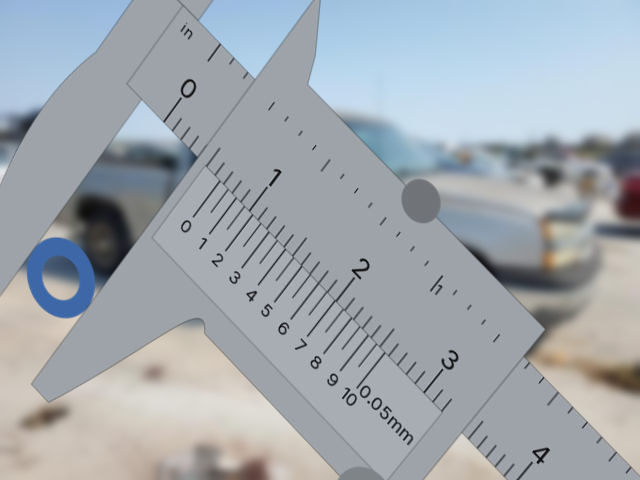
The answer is 6.6 mm
